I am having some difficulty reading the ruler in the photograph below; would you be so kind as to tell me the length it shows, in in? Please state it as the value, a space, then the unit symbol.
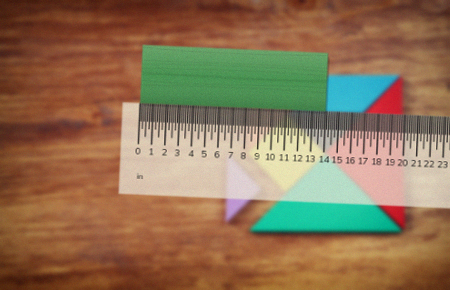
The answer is 14 in
